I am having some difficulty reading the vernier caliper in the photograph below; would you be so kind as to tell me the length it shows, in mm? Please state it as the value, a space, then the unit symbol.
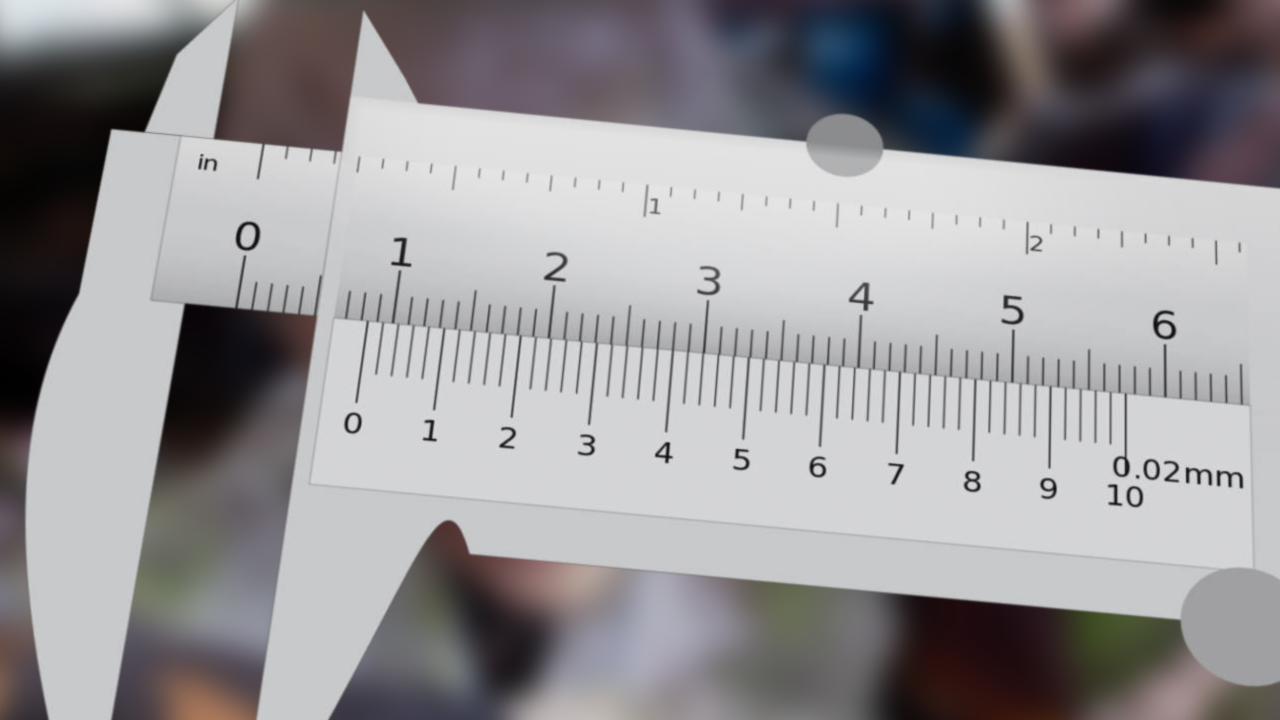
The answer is 8.4 mm
